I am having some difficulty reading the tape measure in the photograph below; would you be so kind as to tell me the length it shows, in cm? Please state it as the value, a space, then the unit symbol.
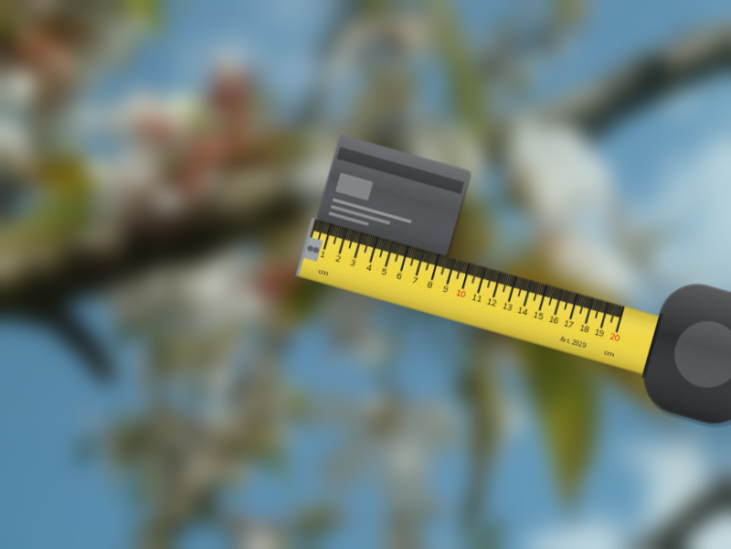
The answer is 8.5 cm
